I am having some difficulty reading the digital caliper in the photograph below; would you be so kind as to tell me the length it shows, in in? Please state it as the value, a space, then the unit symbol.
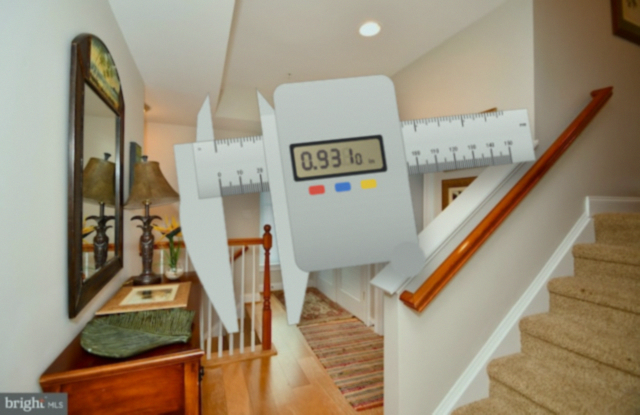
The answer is 0.9310 in
